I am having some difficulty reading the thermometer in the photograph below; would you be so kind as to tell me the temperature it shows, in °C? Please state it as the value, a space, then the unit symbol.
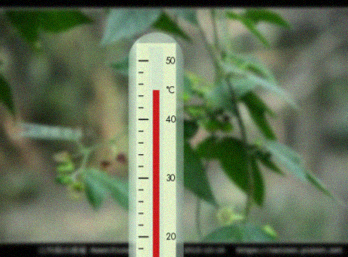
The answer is 45 °C
